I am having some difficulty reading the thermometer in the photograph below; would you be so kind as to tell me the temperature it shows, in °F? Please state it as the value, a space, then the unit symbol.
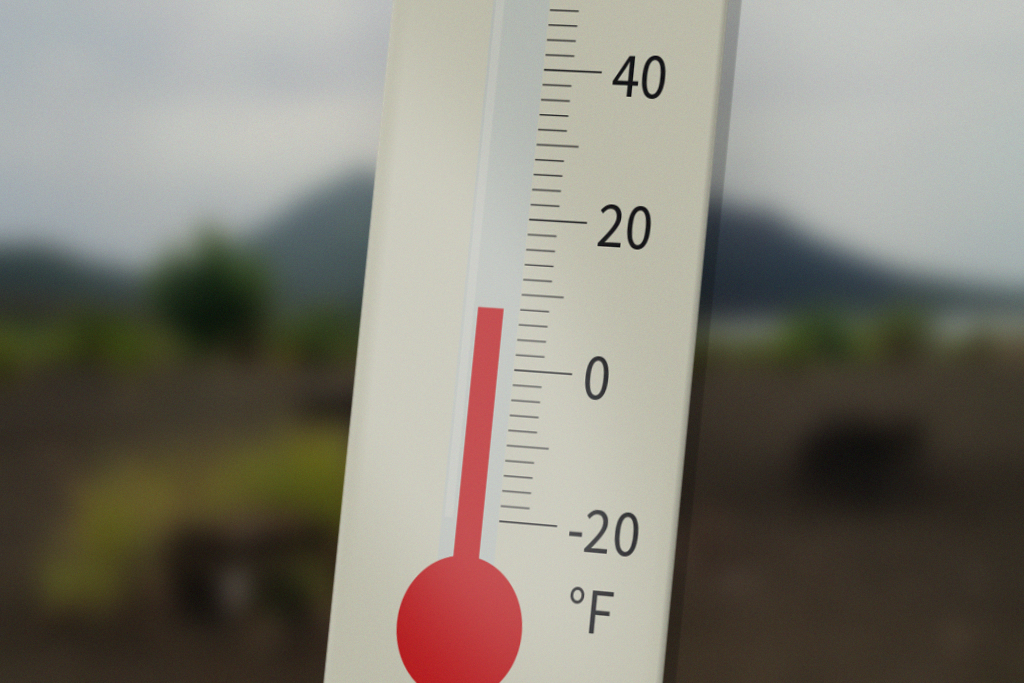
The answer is 8 °F
